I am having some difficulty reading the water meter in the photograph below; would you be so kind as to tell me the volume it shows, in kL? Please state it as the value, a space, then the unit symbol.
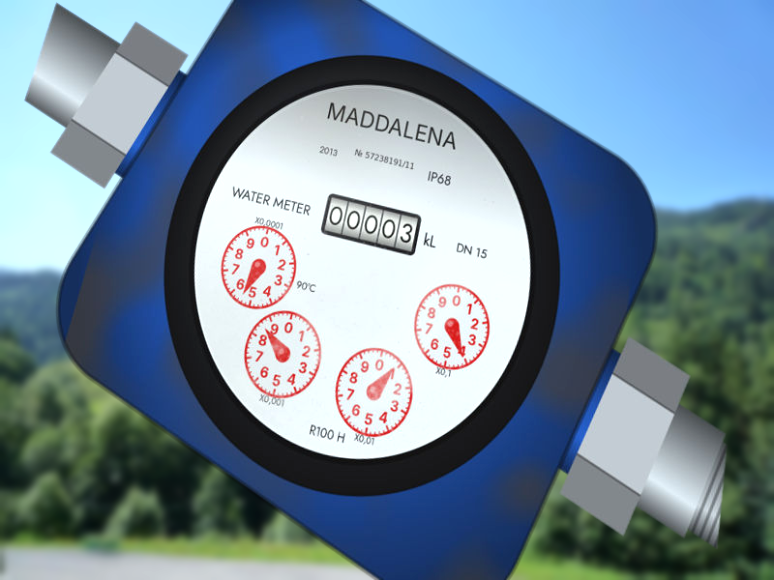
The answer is 3.4085 kL
